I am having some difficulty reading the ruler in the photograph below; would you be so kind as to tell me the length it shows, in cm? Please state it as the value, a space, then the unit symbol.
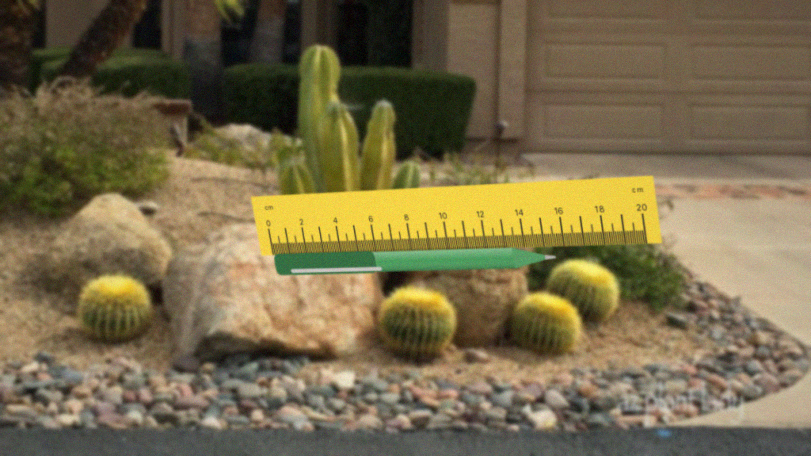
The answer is 15.5 cm
